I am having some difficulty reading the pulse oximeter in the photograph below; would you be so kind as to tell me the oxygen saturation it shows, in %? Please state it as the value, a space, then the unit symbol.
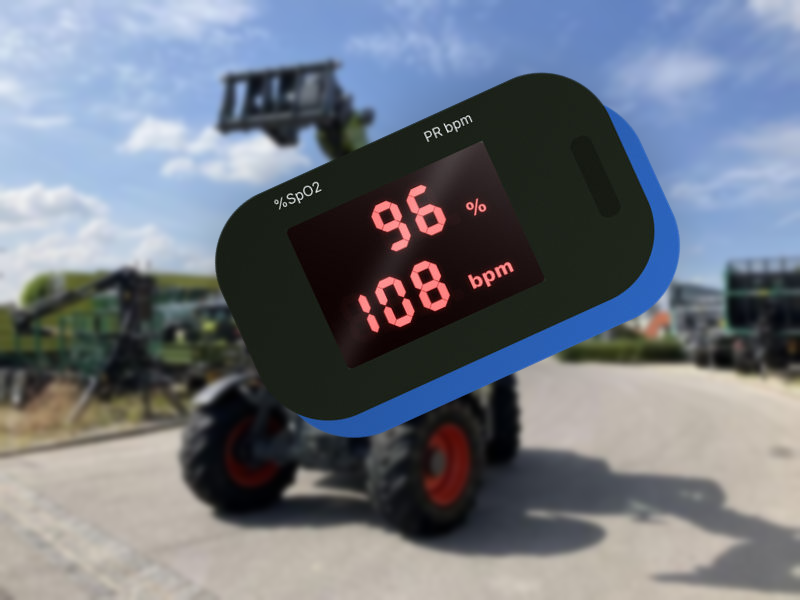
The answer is 96 %
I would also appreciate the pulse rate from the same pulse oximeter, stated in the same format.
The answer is 108 bpm
